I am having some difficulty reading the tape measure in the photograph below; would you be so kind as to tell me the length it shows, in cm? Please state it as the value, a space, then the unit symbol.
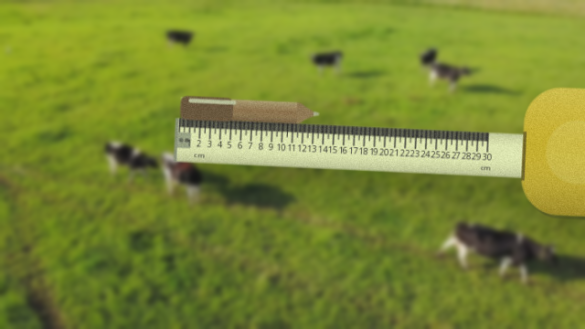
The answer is 13.5 cm
